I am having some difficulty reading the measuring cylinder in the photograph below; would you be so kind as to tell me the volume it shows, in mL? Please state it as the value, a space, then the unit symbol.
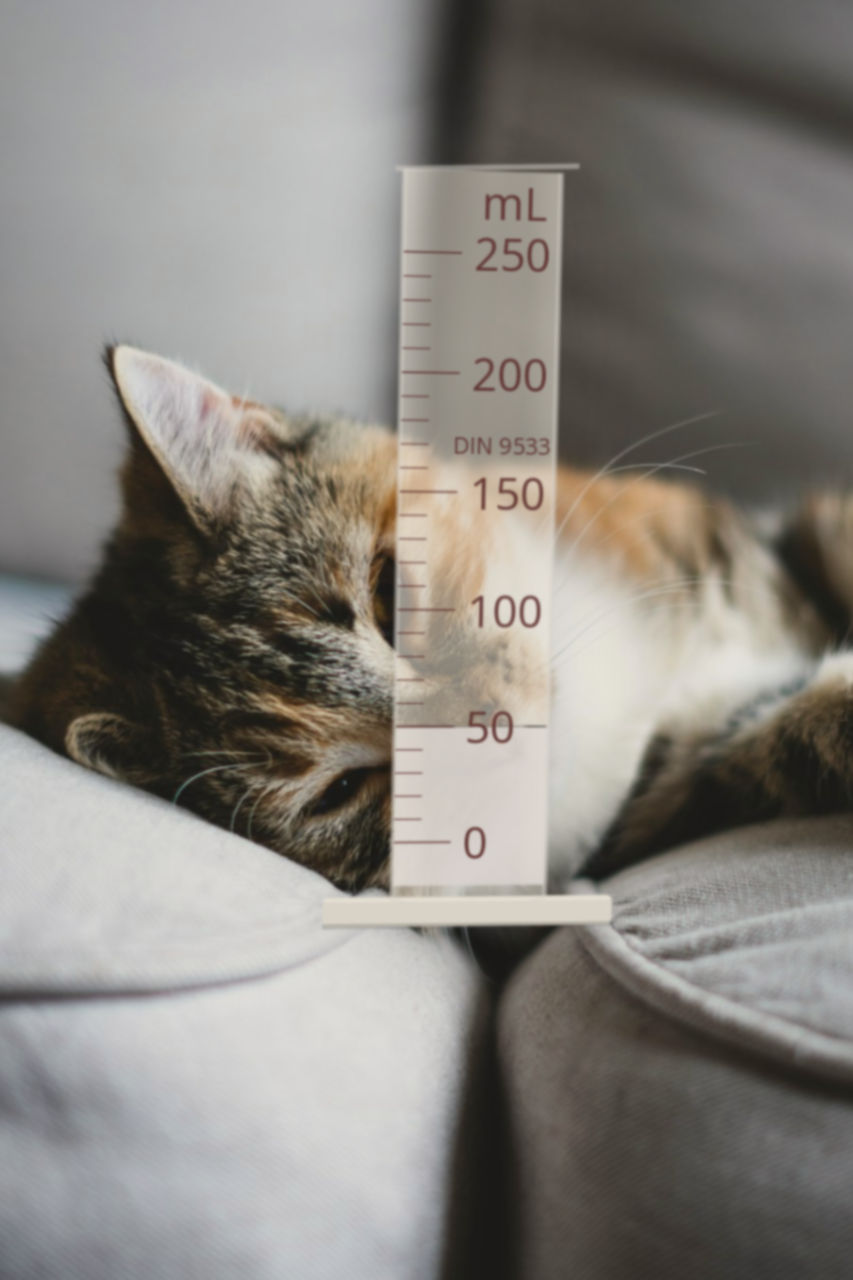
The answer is 50 mL
